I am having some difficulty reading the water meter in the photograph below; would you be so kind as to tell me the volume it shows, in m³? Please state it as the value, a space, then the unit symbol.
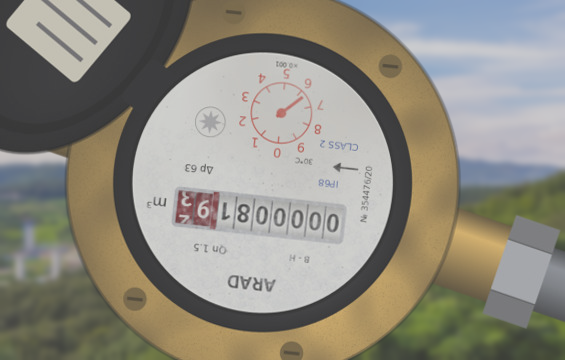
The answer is 81.926 m³
